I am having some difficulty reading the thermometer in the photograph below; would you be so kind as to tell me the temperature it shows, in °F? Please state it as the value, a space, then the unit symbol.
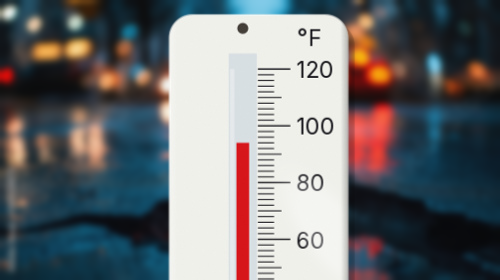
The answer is 94 °F
